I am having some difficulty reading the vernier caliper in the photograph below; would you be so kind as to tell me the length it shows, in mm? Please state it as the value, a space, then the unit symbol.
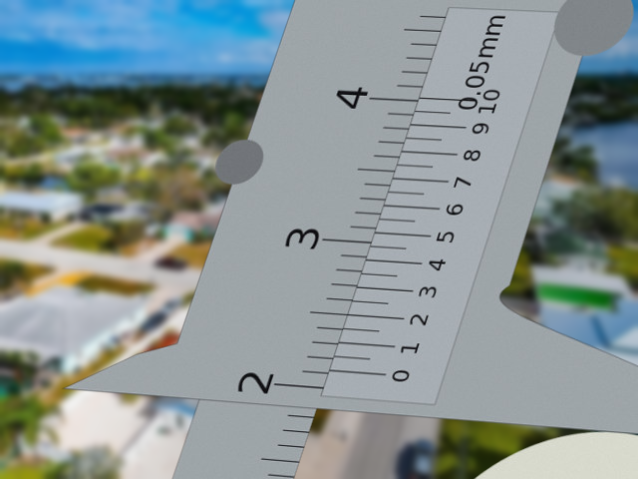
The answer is 21.2 mm
